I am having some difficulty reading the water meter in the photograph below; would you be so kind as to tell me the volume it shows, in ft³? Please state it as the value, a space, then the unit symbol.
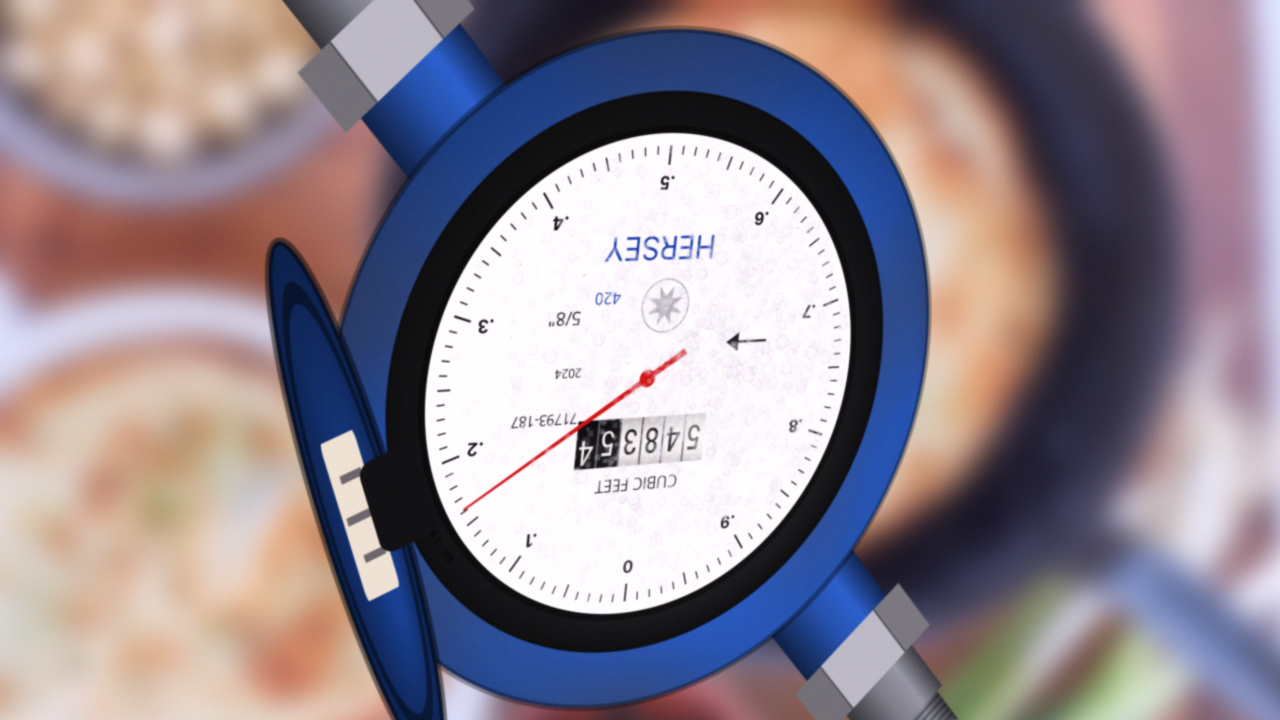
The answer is 548354.16 ft³
